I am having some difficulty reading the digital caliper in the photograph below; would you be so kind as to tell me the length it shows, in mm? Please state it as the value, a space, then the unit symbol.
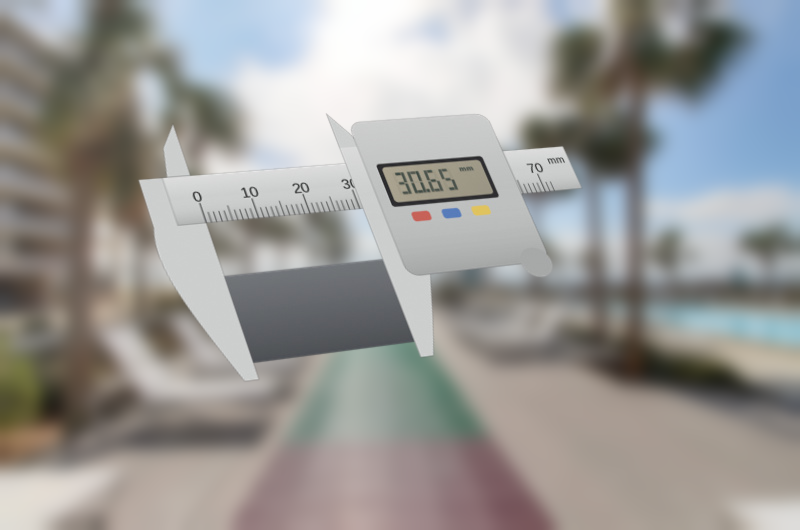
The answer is 30.65 mm
